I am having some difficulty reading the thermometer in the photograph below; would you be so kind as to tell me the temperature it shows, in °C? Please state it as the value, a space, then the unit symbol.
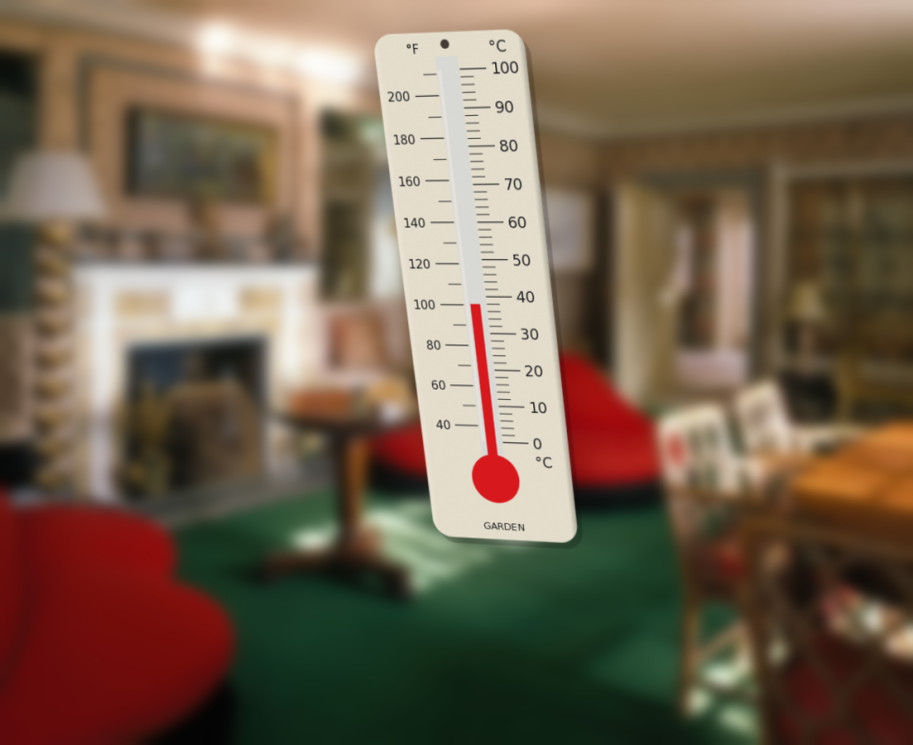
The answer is 38 °C
